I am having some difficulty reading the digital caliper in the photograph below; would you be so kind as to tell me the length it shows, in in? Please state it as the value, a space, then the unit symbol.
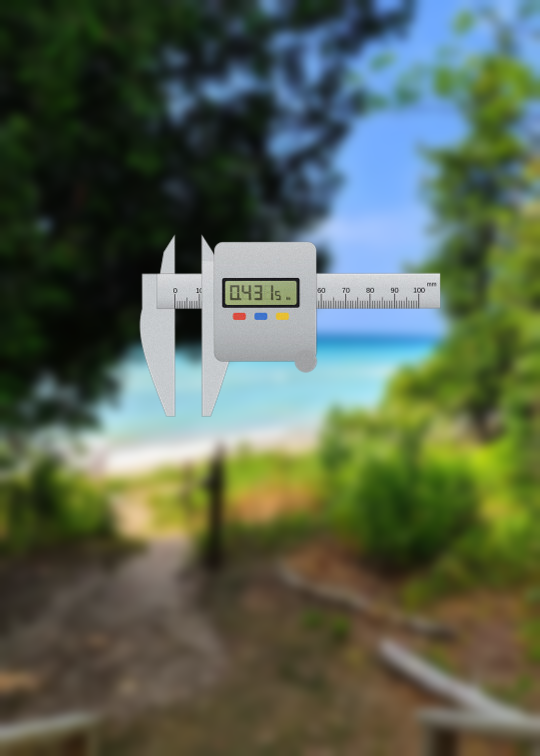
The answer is 0.4315 in
